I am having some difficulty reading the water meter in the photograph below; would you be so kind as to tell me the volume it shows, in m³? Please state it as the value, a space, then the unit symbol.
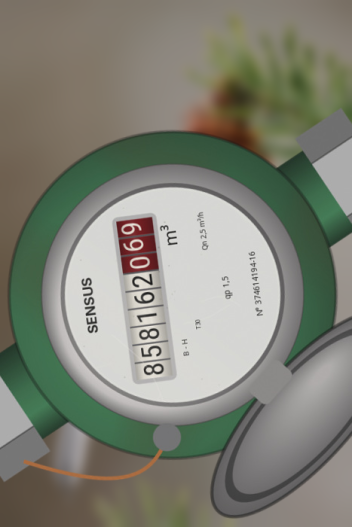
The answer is 858162.069 m³
